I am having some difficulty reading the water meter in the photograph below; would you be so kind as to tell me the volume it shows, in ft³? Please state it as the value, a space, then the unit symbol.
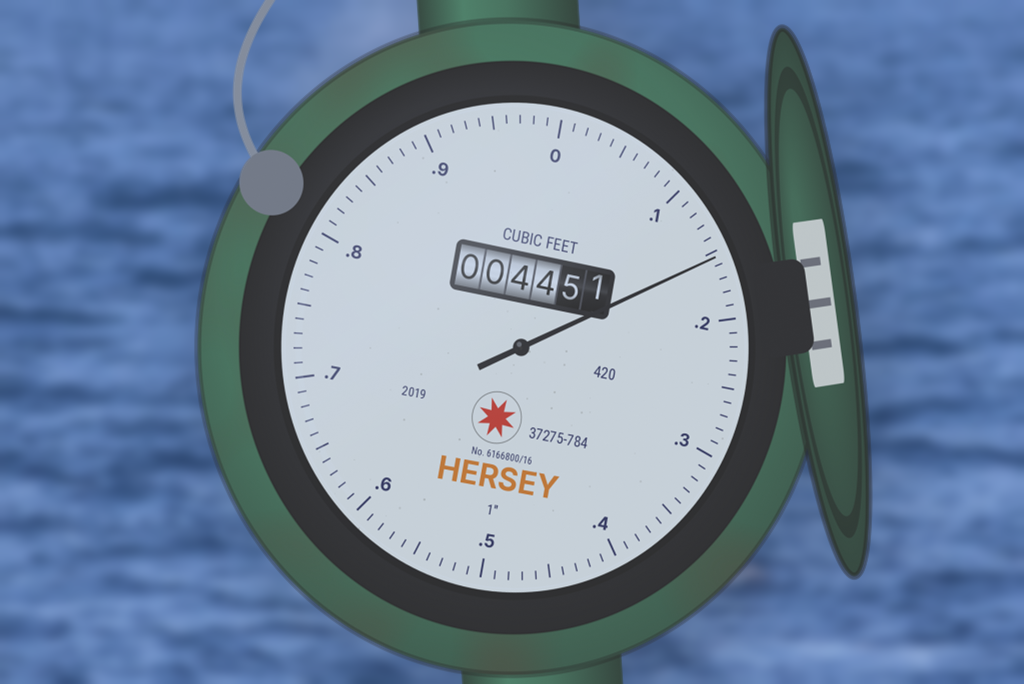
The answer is 4451.15 ft³
